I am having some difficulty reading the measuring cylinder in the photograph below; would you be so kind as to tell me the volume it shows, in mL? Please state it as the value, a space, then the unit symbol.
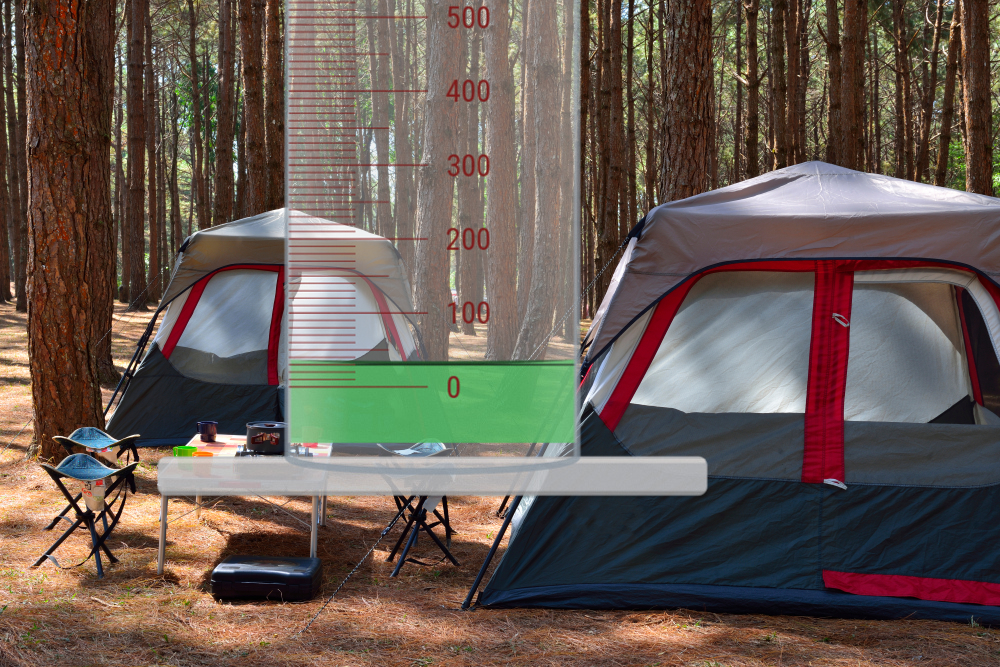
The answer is 30 mL
